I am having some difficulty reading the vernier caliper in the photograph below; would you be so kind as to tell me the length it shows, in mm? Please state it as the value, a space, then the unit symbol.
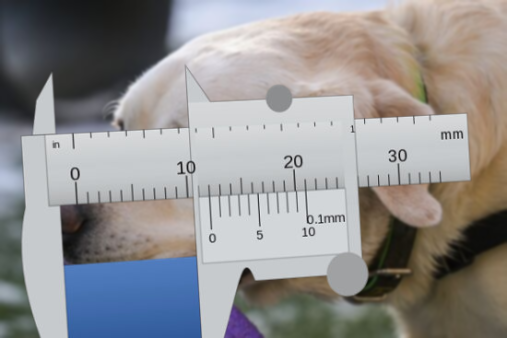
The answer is 12.0 mm
